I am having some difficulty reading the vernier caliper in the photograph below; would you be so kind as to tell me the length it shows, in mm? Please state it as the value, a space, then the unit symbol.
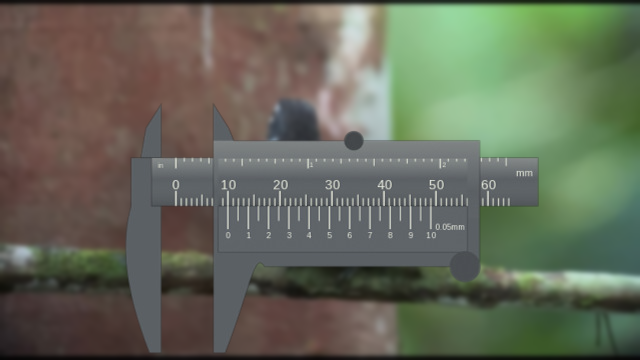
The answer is 10.0 mm
